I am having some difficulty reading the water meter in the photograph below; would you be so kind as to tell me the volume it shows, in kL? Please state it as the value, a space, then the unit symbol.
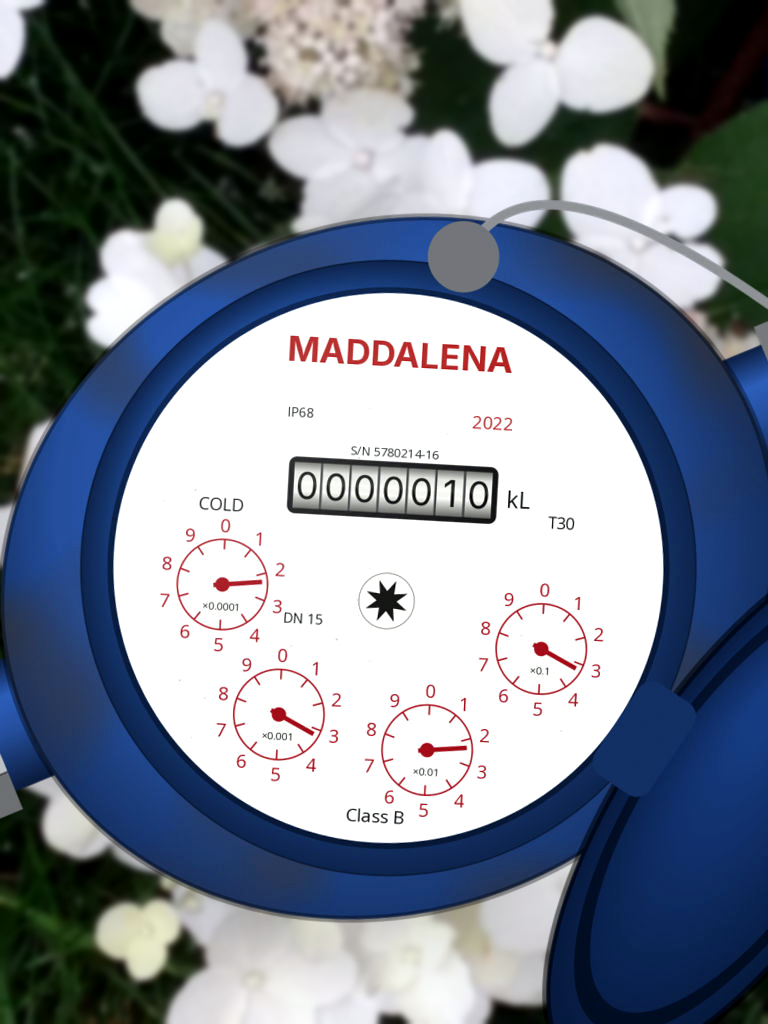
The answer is 10.3232 kL
